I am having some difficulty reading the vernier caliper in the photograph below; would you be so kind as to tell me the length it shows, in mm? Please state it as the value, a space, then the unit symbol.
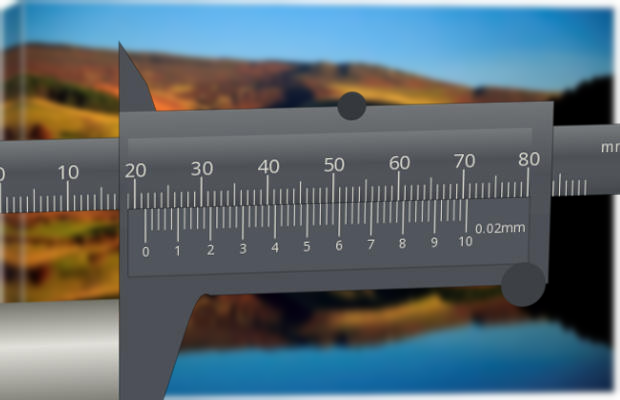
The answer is 21.6 mm
